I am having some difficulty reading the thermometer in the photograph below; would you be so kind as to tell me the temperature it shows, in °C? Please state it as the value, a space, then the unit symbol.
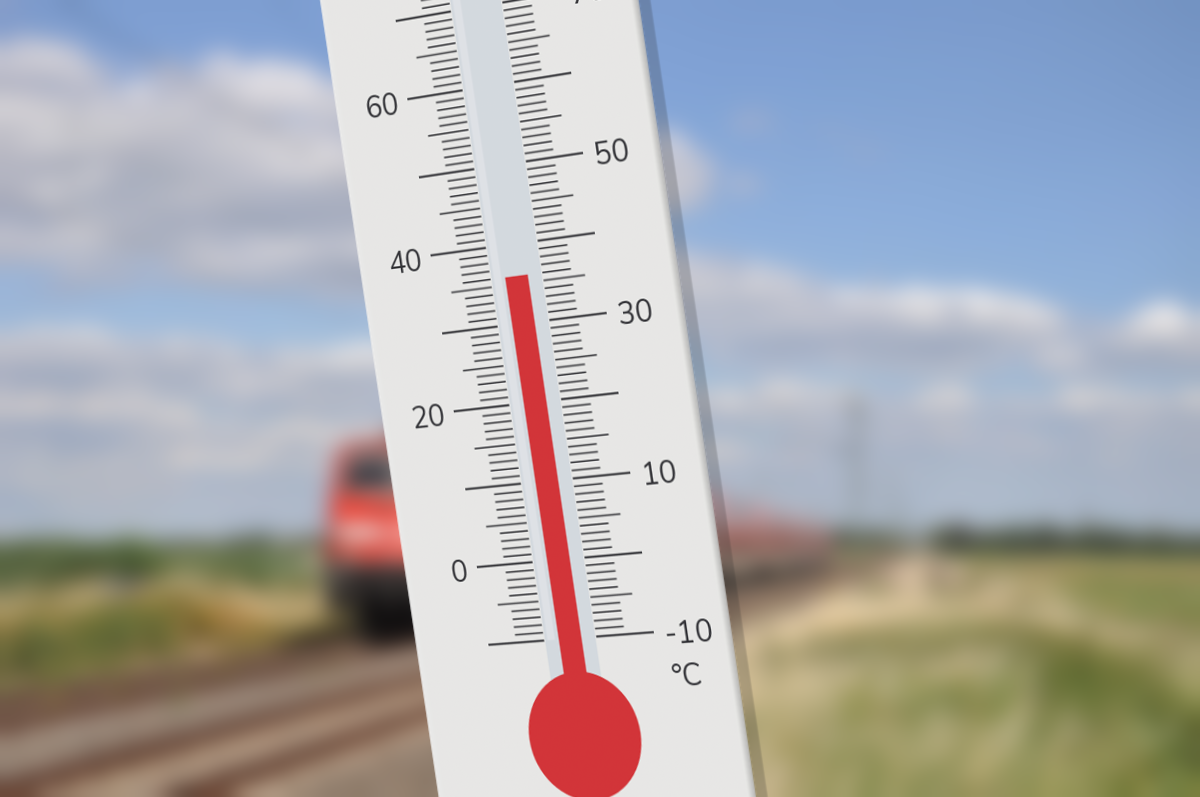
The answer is 36 °C
